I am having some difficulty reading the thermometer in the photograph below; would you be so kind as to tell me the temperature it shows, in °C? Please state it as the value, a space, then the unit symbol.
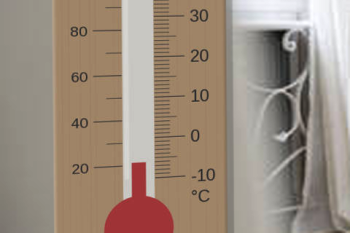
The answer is -6 °C
